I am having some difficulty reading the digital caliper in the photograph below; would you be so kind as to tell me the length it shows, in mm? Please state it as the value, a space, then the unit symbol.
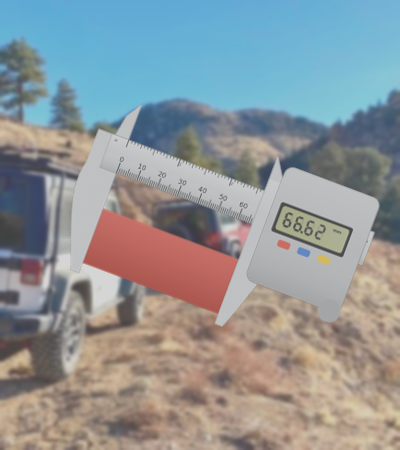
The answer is 66.62 mm
